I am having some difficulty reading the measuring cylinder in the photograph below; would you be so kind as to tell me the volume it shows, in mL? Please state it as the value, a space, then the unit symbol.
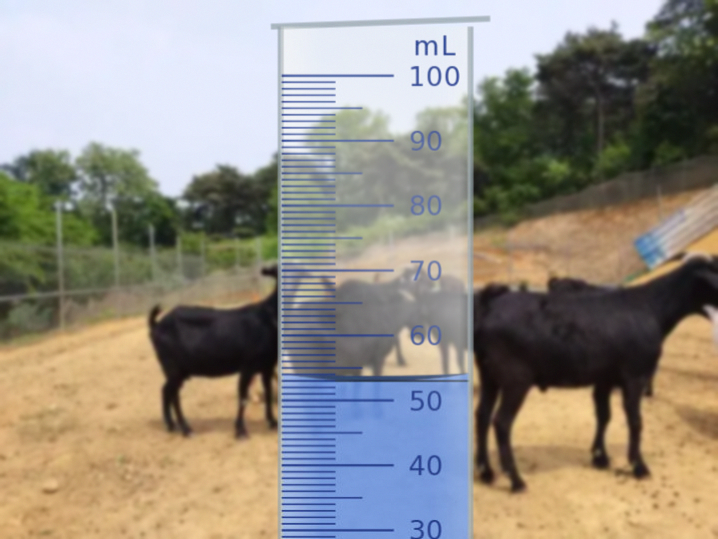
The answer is 53 mL
